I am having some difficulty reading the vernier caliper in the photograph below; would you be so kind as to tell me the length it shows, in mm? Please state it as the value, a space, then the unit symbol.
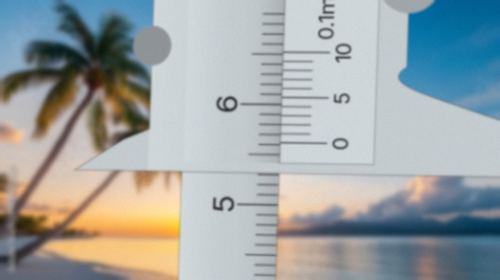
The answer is 56.2 mm
